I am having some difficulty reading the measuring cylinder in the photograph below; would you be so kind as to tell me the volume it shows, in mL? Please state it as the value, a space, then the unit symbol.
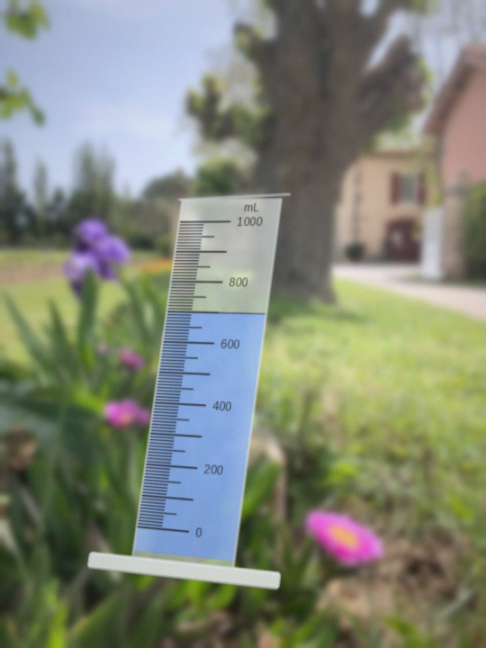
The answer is 700 mL
